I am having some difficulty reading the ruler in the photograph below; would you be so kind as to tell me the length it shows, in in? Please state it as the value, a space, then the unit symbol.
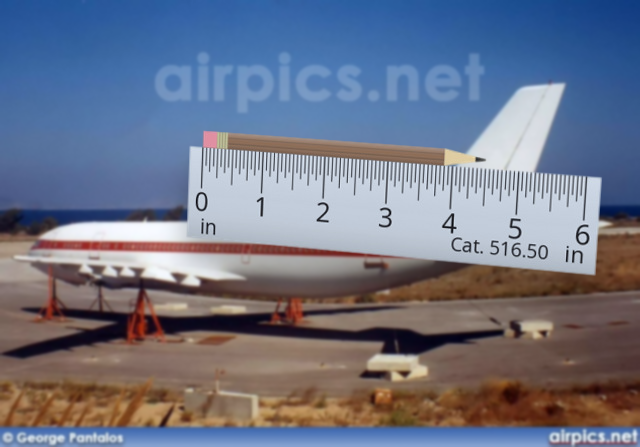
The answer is 4.5 in
